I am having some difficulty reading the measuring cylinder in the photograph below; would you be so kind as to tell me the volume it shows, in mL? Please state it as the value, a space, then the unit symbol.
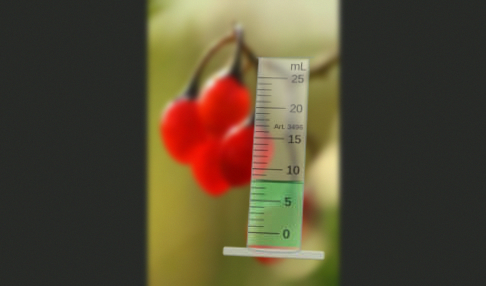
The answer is 8 mL
